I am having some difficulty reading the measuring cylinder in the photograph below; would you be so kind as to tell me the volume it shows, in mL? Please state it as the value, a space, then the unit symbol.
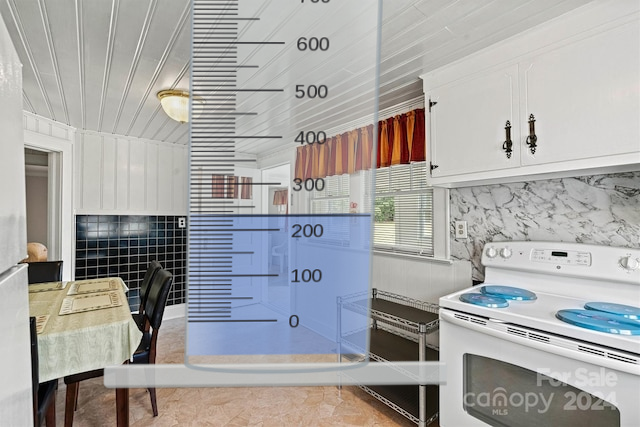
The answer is 230 mL
